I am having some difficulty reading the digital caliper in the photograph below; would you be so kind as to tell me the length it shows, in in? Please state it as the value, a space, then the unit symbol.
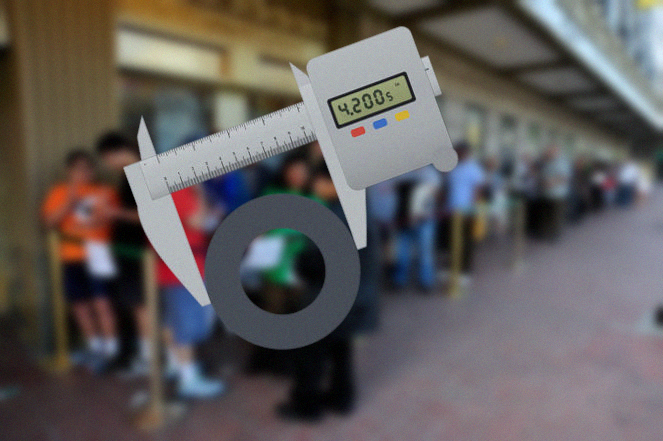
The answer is 4.2005 in
